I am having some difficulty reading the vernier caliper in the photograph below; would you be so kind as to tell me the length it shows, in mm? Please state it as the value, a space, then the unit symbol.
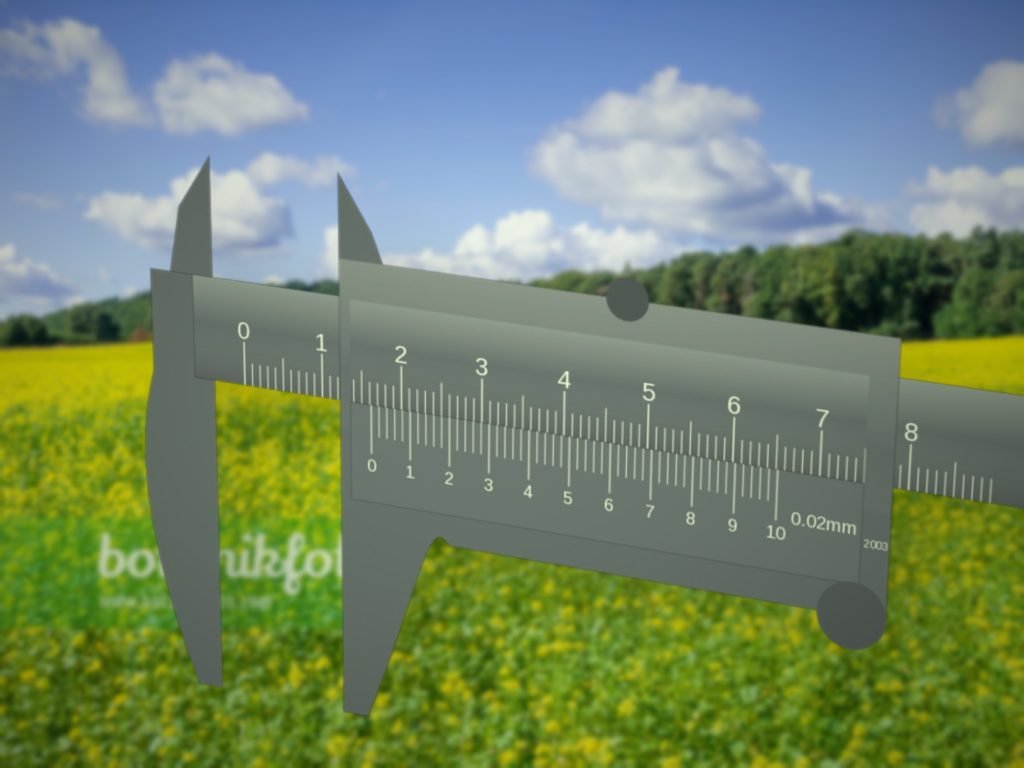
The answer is 16.2 mm
